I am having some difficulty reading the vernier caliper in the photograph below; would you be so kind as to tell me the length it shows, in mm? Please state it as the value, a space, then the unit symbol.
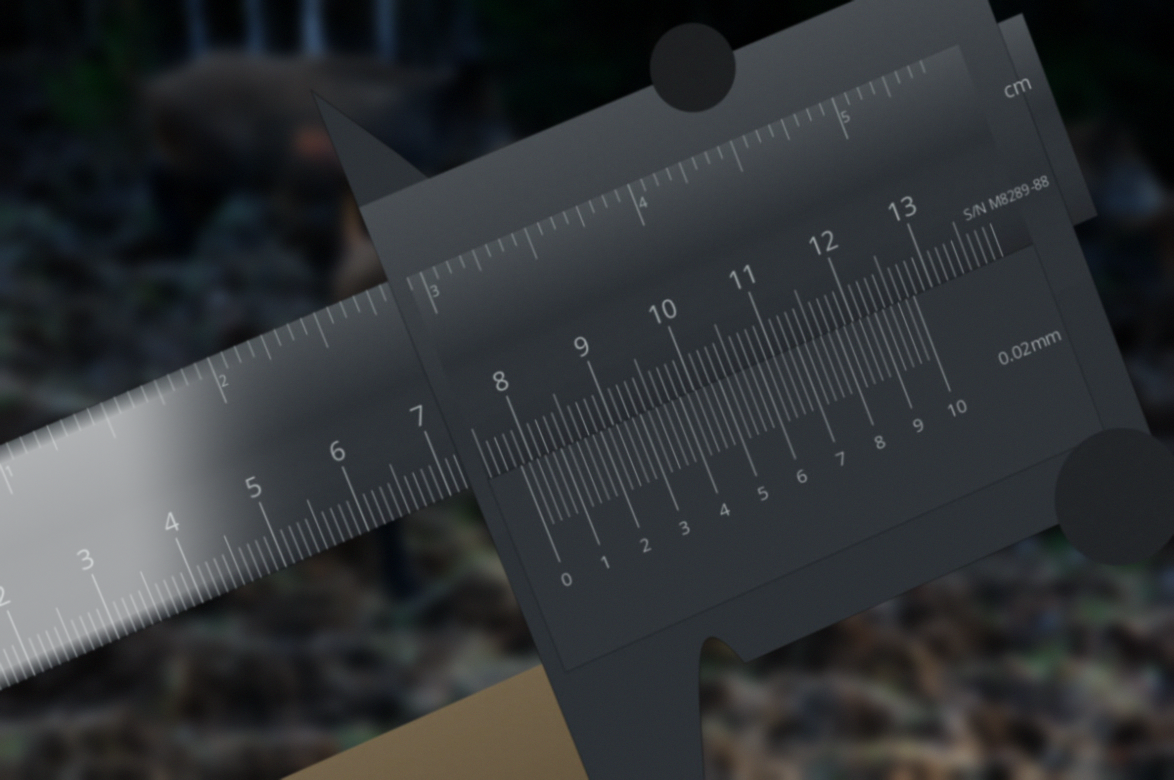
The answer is 78.6 mm
